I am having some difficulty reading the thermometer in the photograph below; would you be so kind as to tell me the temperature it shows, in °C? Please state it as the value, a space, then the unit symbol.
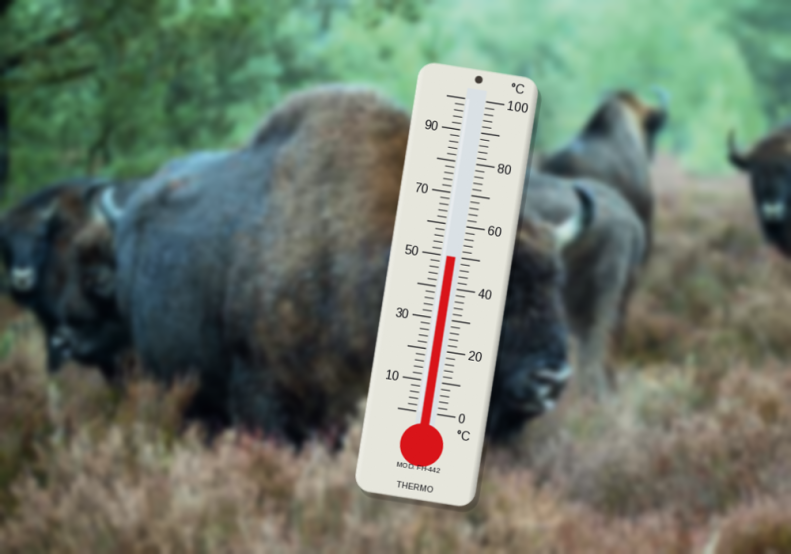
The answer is 50 °C
